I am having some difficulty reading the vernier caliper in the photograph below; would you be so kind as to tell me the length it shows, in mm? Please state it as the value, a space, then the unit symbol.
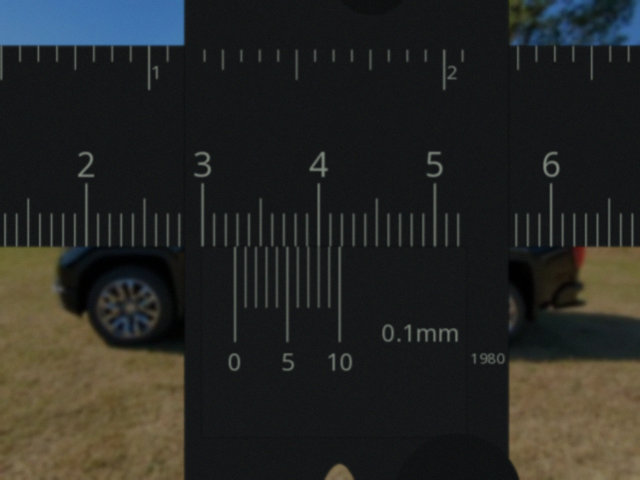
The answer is 32.8 mm
